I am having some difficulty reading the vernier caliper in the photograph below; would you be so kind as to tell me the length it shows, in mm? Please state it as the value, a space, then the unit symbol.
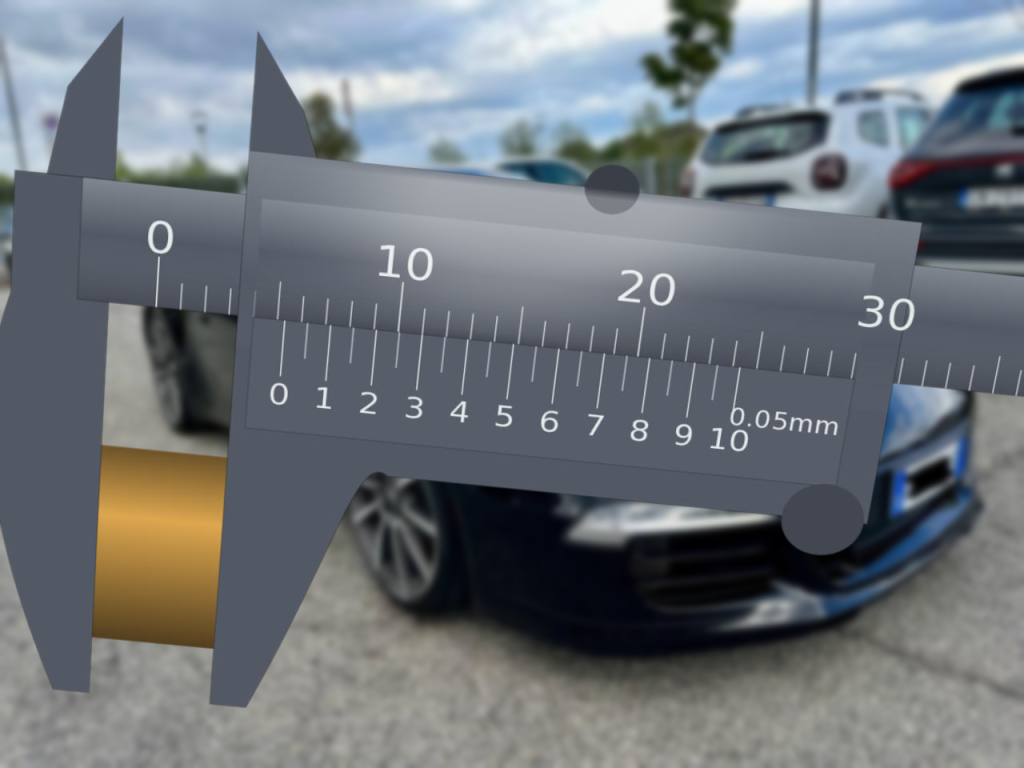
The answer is 5.30 mm
